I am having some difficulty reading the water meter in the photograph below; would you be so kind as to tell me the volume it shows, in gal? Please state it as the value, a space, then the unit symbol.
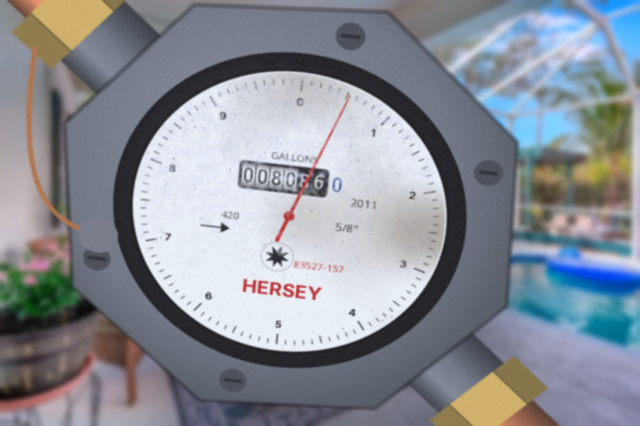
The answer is 80860.5 gal
